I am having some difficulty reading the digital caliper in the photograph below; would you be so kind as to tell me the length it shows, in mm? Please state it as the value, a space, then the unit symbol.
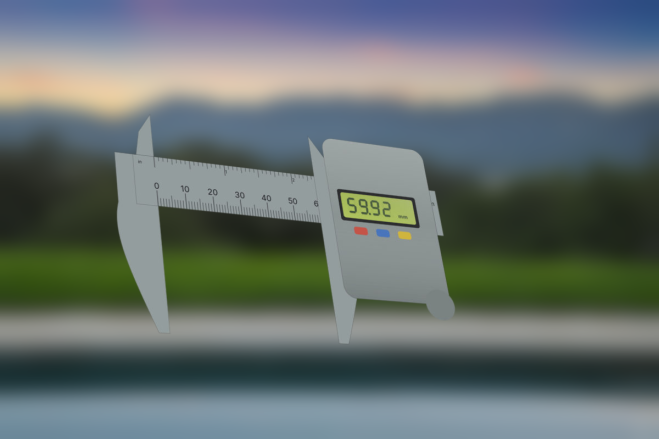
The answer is 59.92 mm
